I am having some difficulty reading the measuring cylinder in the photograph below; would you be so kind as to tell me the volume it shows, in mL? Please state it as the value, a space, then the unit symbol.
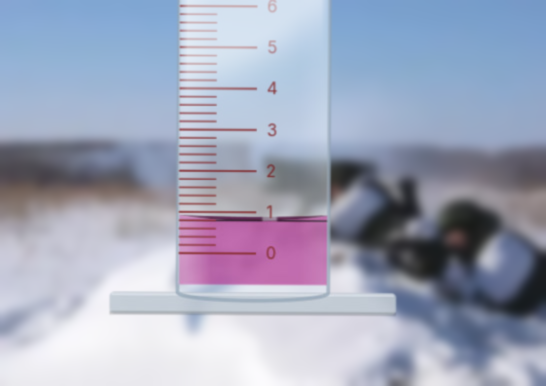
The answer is 0.8 mL
